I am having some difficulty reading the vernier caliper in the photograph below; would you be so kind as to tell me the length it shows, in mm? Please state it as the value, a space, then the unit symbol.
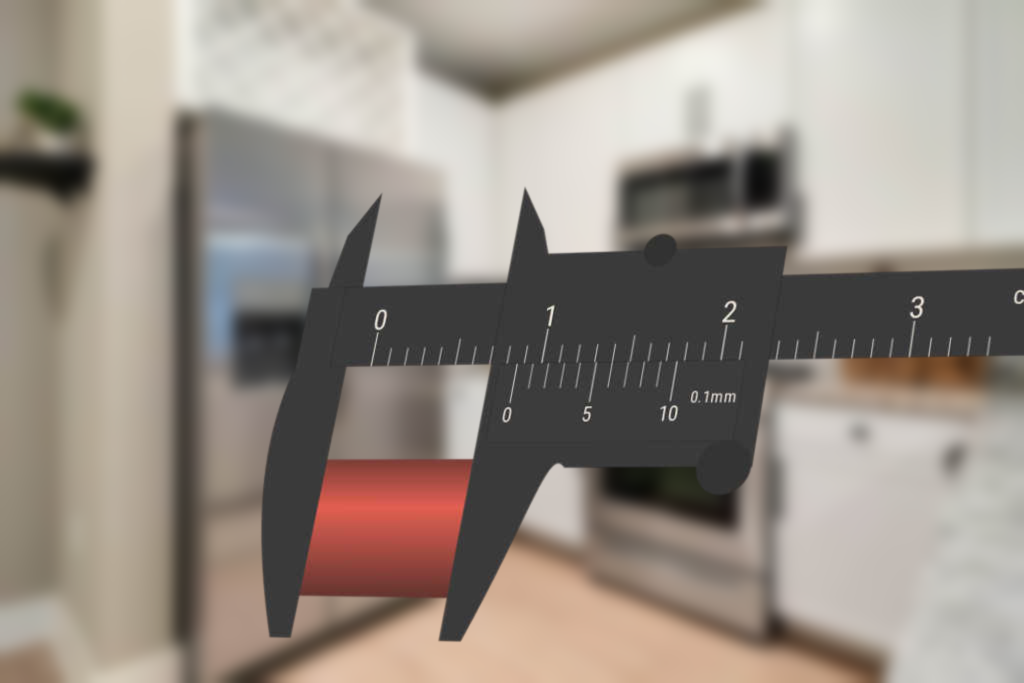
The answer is 8.6 mm
